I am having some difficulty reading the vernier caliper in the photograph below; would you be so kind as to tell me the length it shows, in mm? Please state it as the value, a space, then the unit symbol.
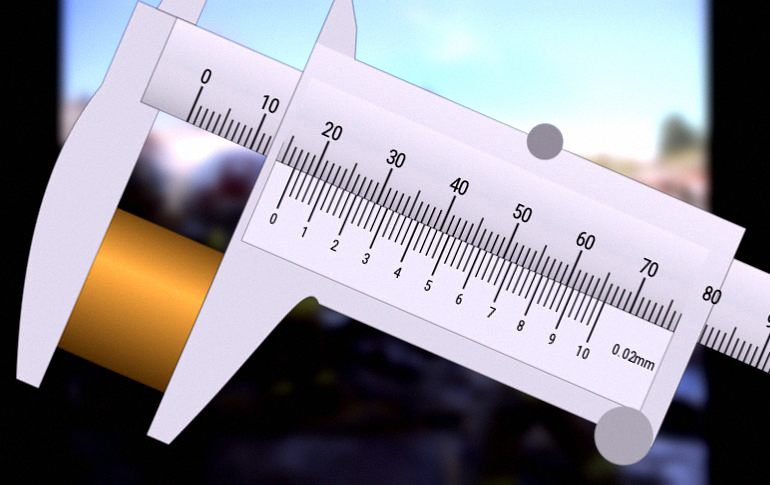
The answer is 17.0 mm
